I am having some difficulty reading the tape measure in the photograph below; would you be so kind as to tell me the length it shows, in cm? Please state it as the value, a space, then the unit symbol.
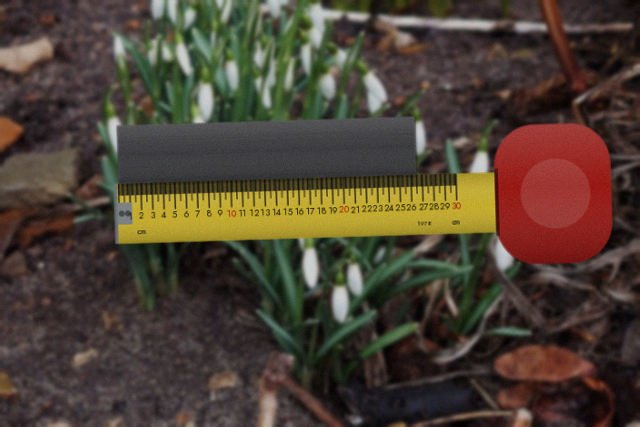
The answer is 26.5 cm
